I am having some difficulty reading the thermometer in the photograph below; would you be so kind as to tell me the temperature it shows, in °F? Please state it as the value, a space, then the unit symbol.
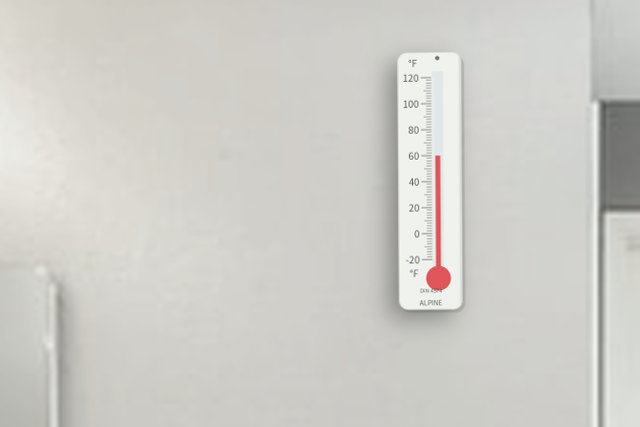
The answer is 60 °F
